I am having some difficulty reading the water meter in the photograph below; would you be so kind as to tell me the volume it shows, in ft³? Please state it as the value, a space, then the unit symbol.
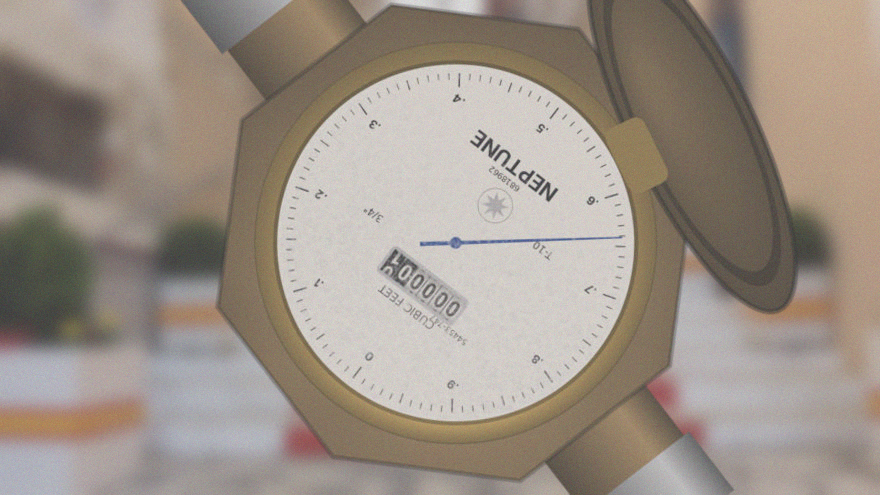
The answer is 0.64 ft³
